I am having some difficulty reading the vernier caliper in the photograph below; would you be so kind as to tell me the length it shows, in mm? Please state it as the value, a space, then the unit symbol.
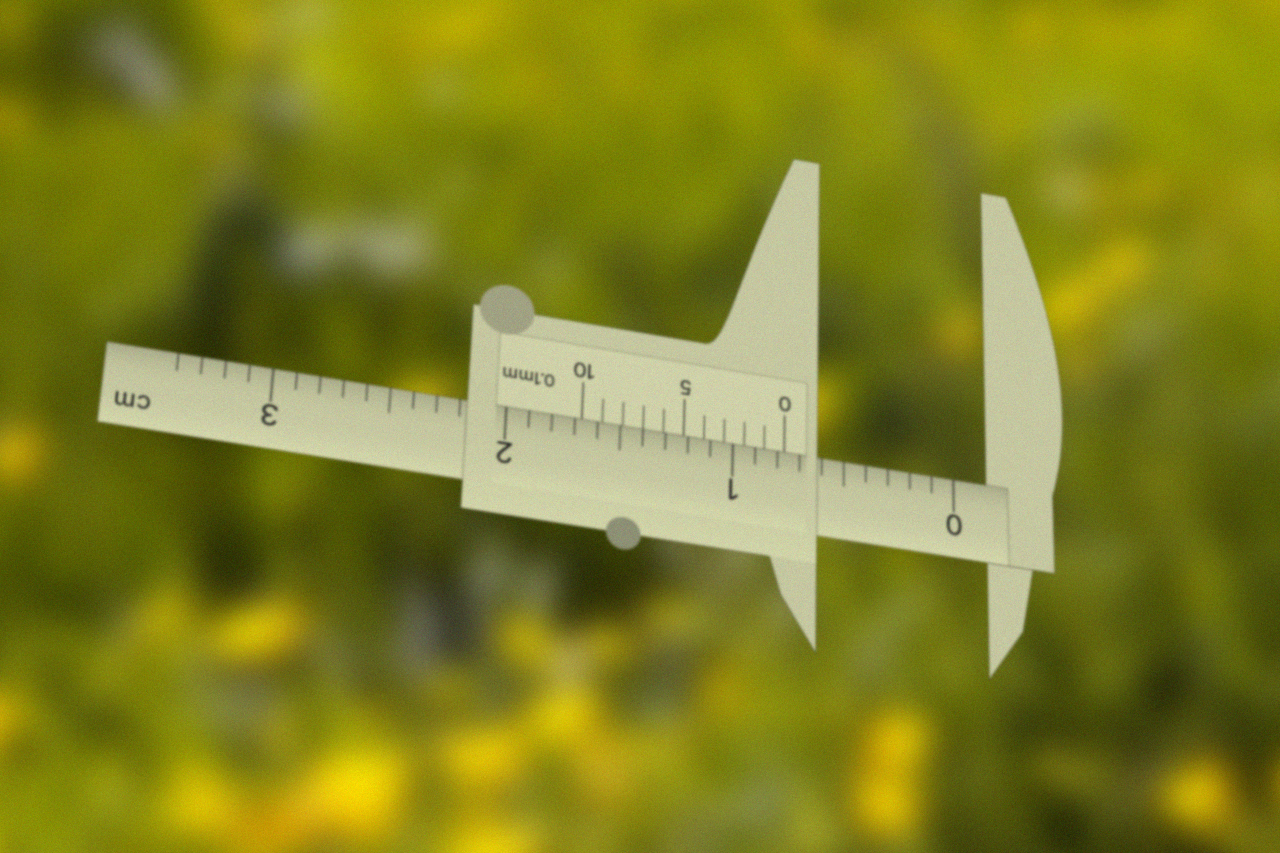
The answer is 7.7 mm
